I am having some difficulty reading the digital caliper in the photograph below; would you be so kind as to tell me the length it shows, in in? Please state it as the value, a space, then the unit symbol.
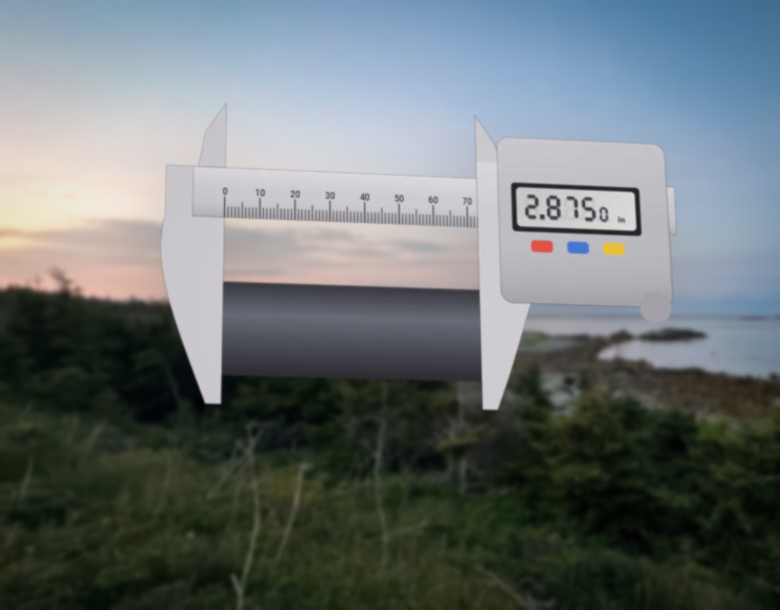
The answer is 2.8750 in
